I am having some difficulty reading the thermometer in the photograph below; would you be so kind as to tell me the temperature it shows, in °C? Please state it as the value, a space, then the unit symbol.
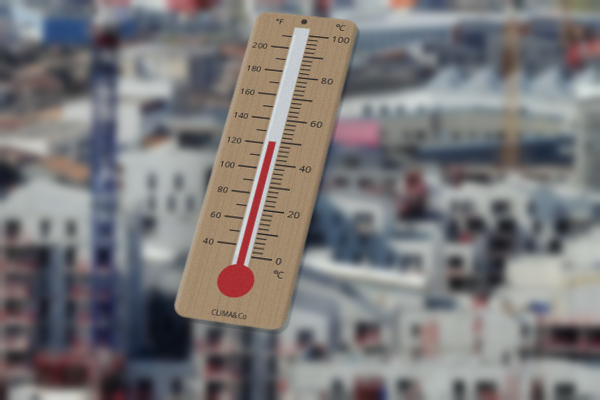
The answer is 50 °C
